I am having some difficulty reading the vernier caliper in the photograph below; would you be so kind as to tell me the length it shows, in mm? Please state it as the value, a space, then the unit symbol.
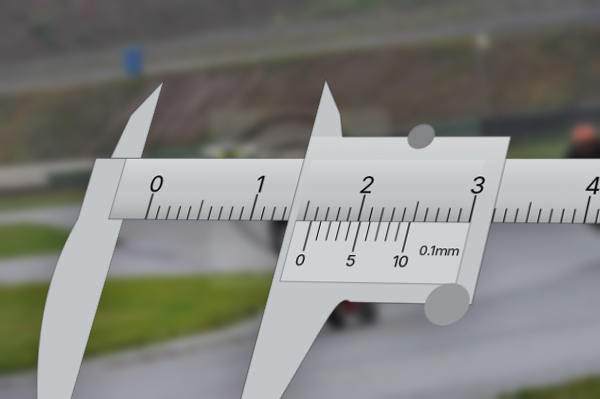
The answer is 15.7 mm
